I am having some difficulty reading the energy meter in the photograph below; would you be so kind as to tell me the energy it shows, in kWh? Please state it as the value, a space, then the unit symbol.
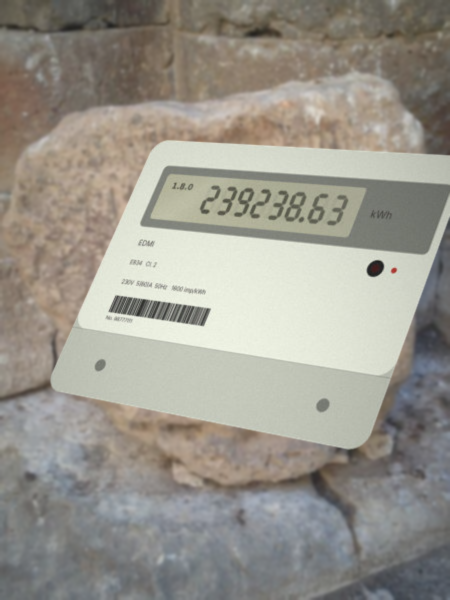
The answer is 239238.63 kWh
